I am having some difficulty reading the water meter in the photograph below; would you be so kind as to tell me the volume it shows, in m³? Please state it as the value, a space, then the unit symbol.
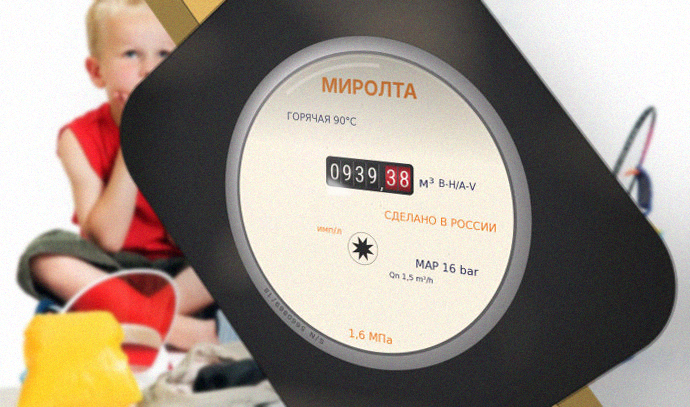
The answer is 939.38 m³
